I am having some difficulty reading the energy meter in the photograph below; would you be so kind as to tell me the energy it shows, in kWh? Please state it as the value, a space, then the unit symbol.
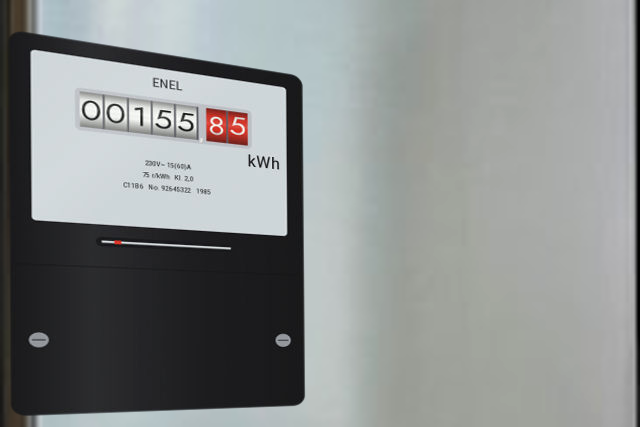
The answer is 155.85 kWh
